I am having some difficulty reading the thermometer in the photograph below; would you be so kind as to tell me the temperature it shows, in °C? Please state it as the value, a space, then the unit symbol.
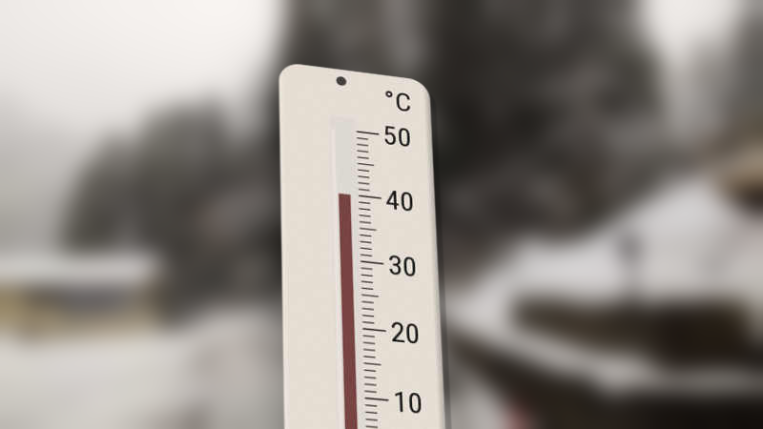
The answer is 40 °C
